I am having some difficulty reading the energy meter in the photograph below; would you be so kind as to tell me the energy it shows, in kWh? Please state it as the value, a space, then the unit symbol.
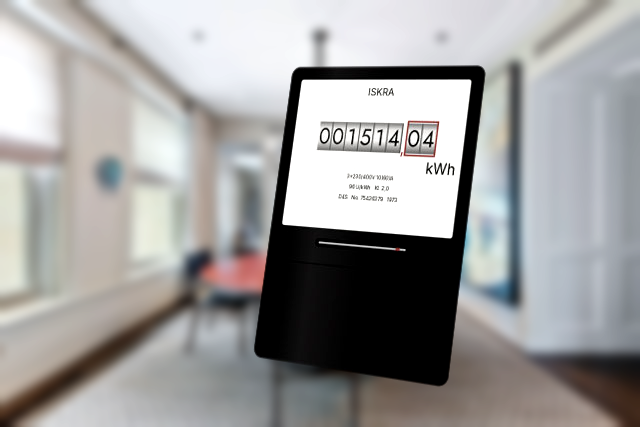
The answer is 1514.04 kWh
